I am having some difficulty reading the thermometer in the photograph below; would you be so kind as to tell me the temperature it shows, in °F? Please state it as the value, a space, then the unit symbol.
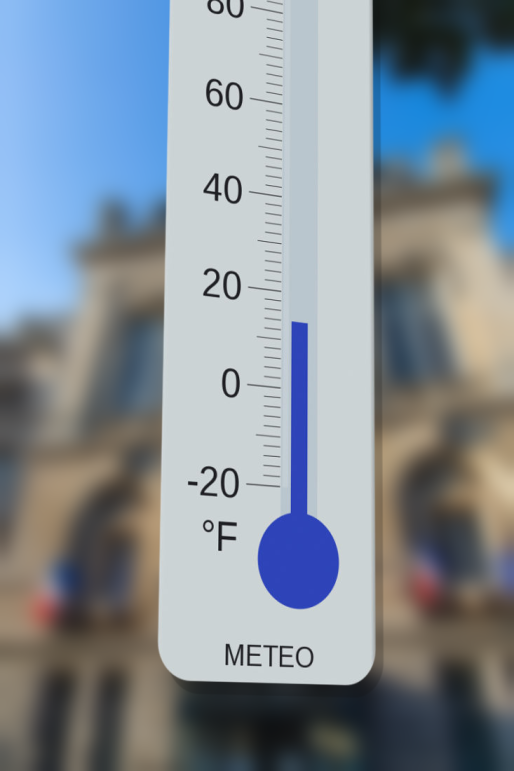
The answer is 14 °F
